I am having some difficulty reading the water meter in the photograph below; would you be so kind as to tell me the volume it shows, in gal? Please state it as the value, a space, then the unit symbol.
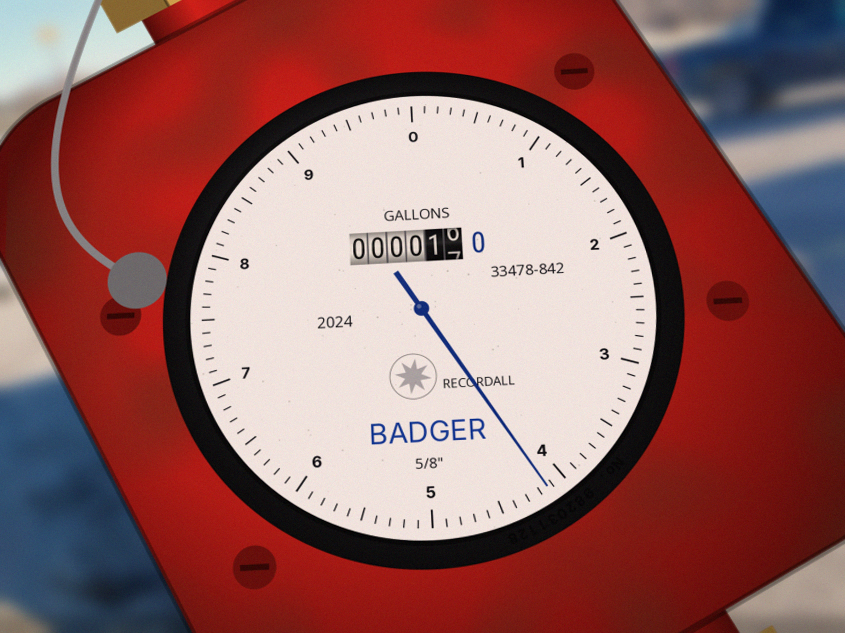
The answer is 164.1 gal
